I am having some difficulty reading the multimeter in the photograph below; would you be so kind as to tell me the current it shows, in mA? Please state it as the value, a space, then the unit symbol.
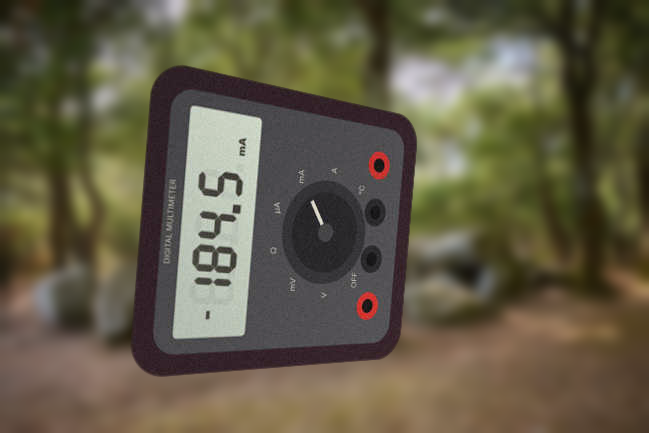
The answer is -184.5 mA
